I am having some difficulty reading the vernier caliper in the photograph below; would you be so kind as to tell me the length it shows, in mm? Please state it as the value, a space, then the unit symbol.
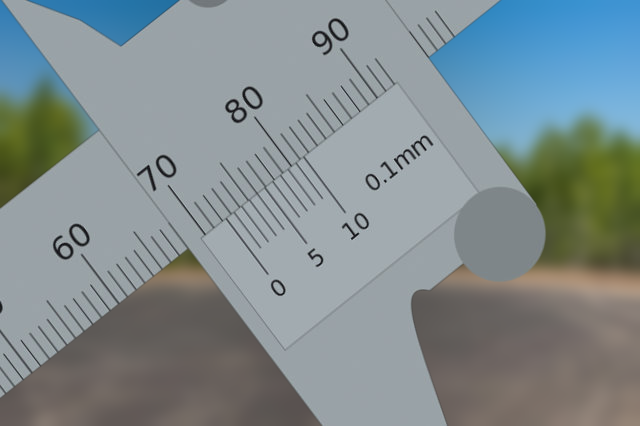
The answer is 72.4 mm
